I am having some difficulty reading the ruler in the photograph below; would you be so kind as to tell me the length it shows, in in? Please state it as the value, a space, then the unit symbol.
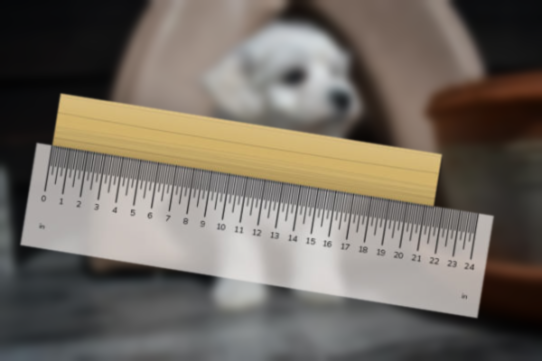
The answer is 21.5 in
